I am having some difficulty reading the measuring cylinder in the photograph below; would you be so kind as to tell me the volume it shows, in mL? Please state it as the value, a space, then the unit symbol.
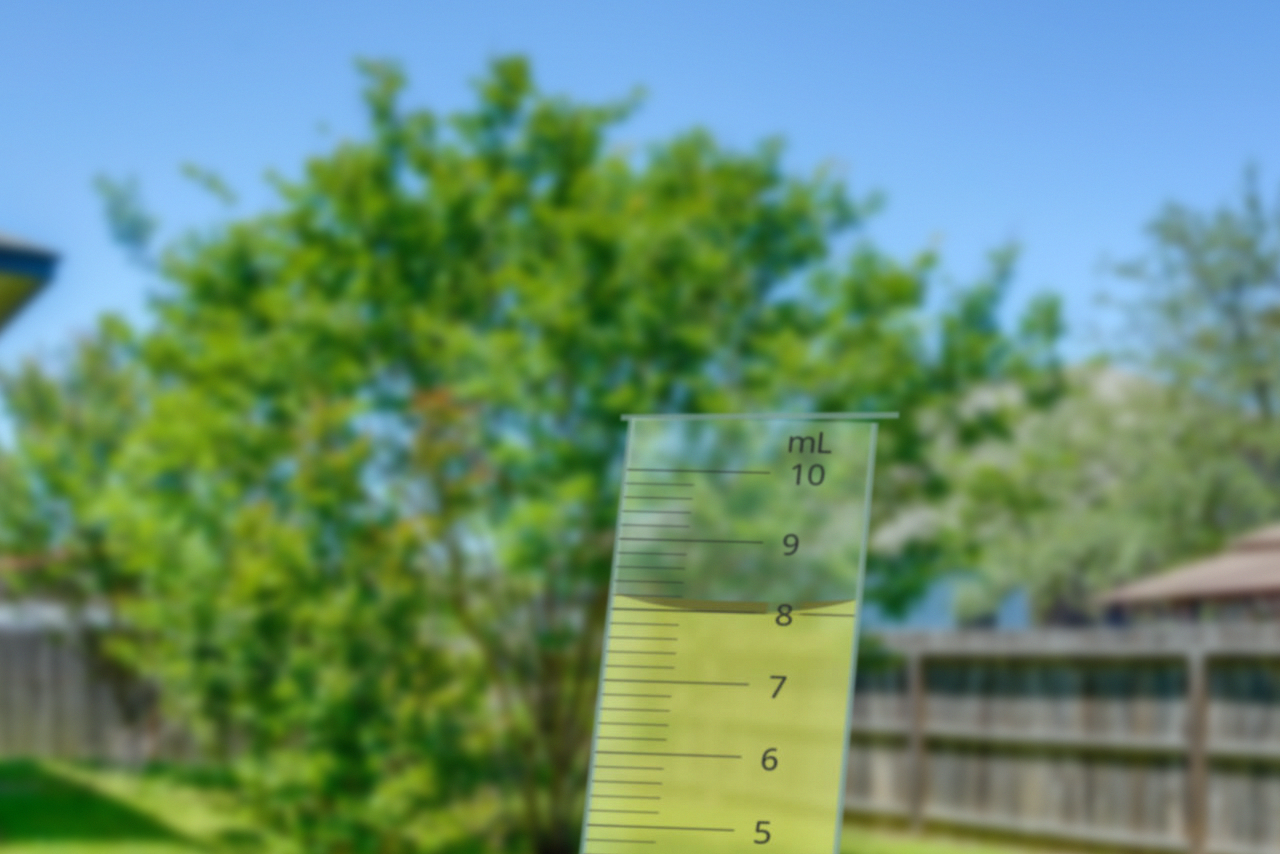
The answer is 8 mL
